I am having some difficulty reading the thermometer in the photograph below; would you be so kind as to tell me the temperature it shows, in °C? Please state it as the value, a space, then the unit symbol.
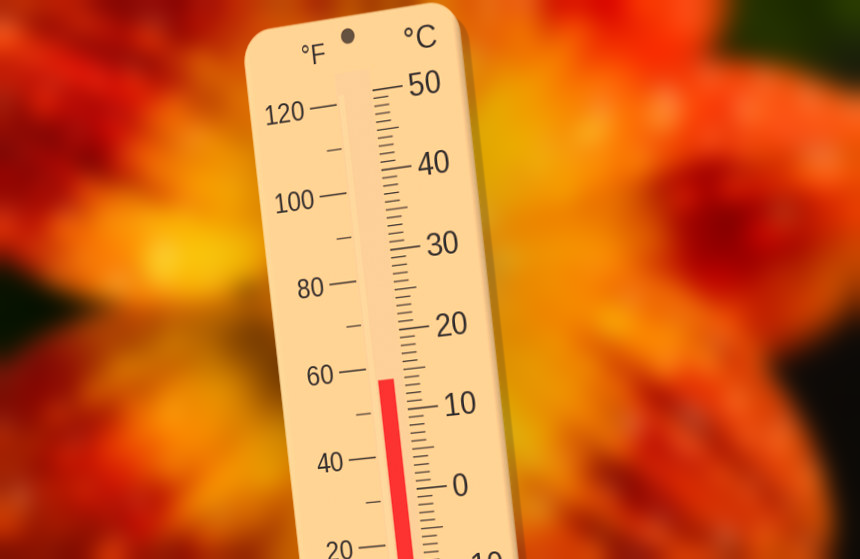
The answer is 14 °C
